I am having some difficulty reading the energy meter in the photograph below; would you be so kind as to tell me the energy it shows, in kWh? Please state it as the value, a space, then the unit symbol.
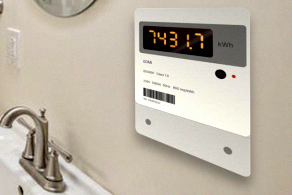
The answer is 7431.7 kWh
